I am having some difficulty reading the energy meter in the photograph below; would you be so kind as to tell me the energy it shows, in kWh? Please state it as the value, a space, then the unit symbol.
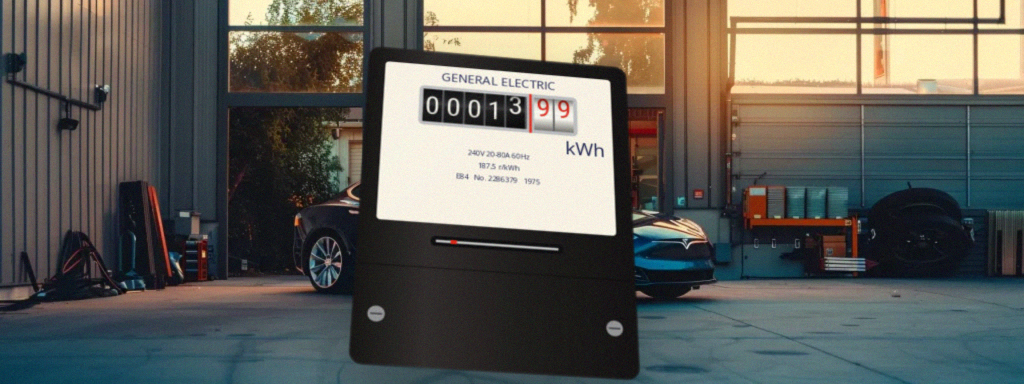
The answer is 13.99 kWh
